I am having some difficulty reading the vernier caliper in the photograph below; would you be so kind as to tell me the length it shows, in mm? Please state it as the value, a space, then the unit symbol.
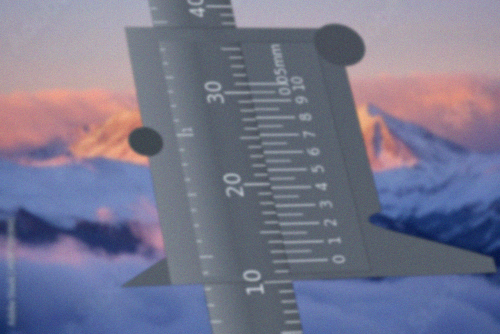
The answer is 12.0 mm
